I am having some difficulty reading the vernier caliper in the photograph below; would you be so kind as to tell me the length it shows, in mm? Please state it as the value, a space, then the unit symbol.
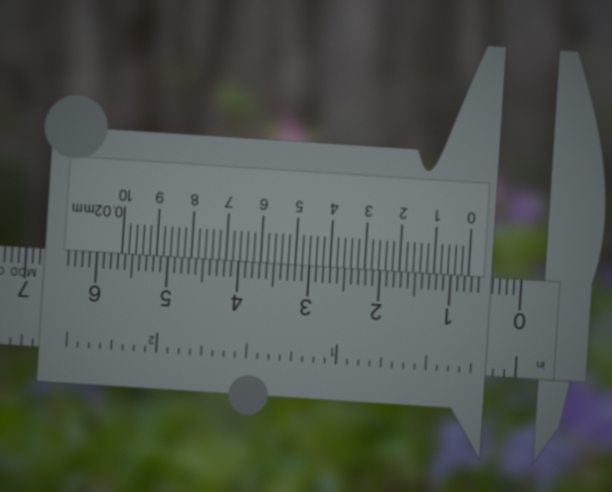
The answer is 7.5 mm
